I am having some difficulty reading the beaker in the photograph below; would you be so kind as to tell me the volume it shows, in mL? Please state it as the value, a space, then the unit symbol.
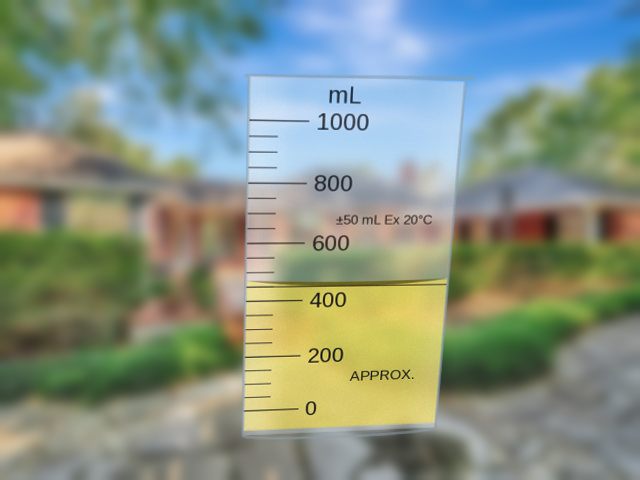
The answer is 450 mL
